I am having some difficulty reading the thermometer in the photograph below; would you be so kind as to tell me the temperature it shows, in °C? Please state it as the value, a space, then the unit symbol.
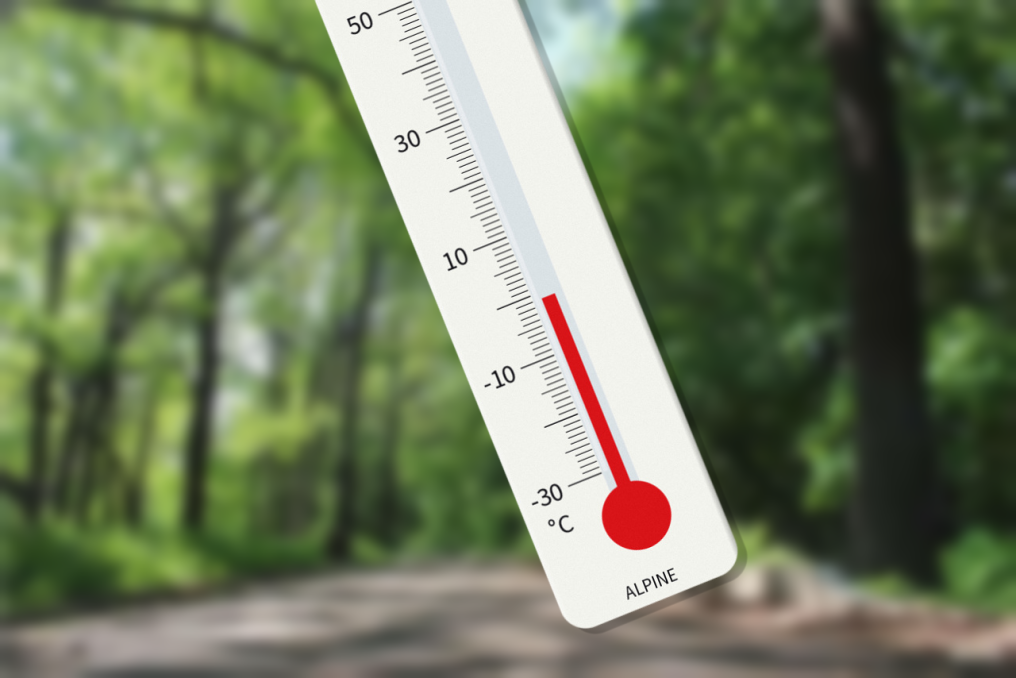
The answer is -1 °C
